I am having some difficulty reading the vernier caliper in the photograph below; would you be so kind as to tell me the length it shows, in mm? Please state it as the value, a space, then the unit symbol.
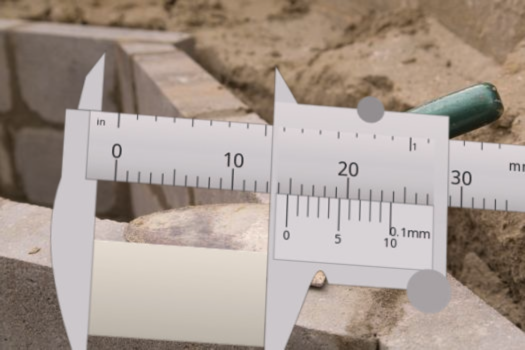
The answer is 14.8 mm
